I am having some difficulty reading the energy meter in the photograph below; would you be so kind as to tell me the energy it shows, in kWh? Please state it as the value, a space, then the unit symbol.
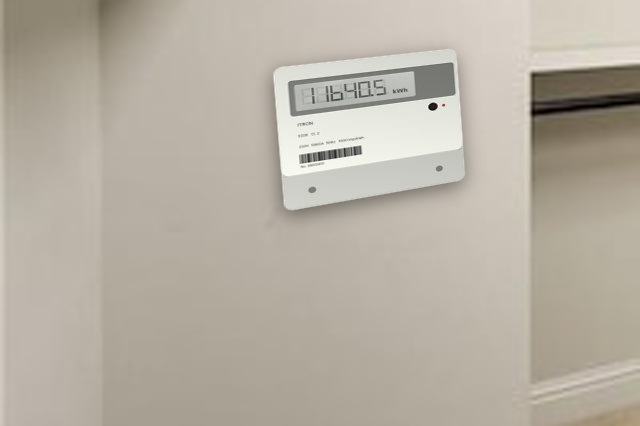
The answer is 11640.5 kWh
